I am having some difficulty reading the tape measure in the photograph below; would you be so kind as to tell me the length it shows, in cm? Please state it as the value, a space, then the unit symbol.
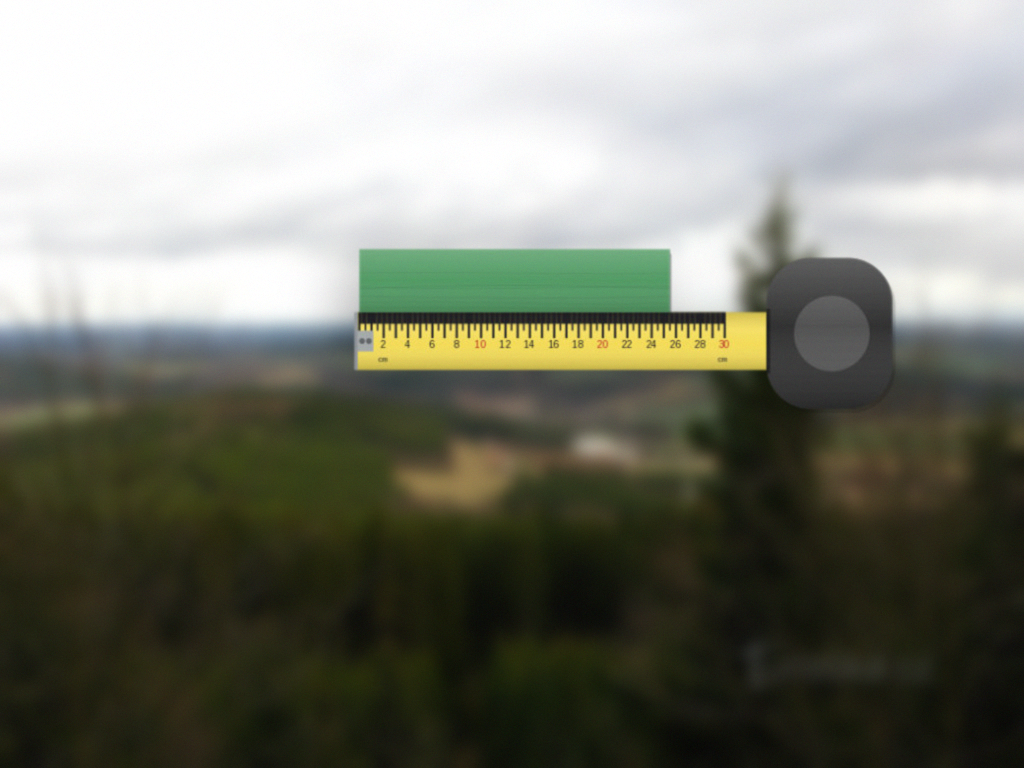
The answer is 25.5 cm
